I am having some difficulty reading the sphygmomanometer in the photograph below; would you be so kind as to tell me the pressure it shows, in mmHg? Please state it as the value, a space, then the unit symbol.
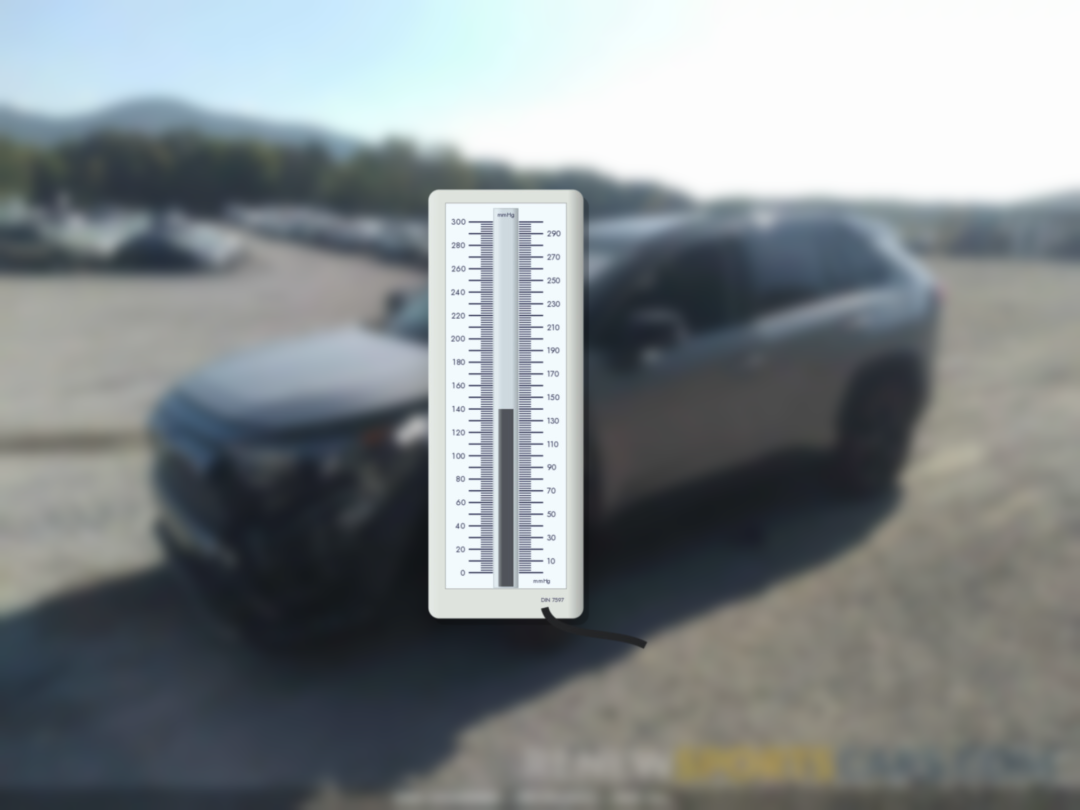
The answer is 140 mmHg
